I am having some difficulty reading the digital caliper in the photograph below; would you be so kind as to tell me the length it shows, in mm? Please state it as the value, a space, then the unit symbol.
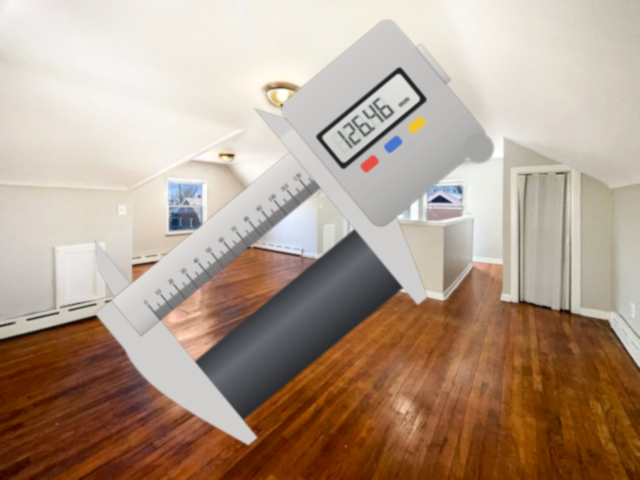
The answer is 126.46 mm
